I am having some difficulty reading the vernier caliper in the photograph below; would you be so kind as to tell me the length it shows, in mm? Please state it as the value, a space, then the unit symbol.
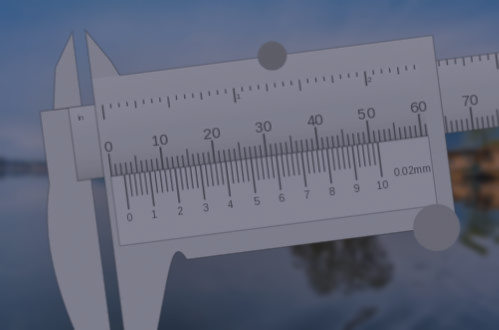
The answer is 2.5 mm
